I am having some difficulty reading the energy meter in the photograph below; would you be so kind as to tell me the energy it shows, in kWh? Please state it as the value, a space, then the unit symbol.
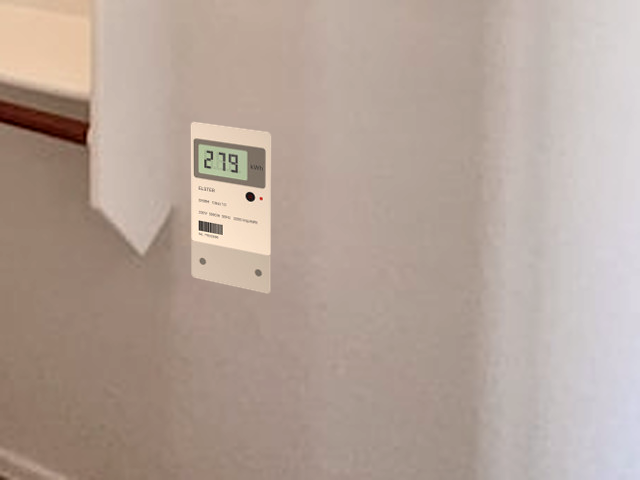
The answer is 279 kWh
